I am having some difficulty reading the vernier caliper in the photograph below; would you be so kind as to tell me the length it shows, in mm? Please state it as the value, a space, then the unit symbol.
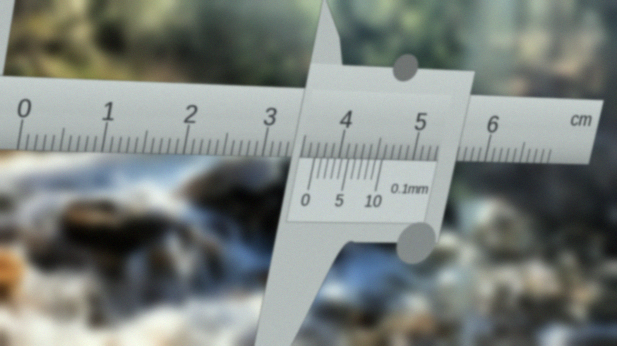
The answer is 36.8 mm
